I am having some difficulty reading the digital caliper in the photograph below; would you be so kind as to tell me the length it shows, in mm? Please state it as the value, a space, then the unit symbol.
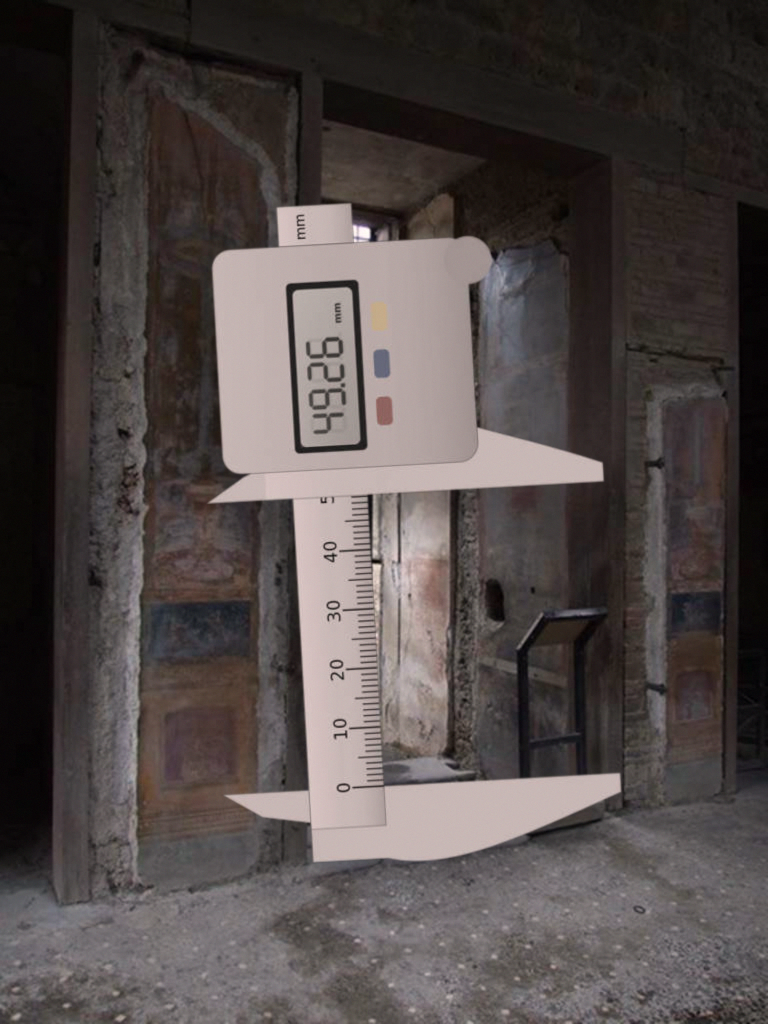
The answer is 49.26 mm
